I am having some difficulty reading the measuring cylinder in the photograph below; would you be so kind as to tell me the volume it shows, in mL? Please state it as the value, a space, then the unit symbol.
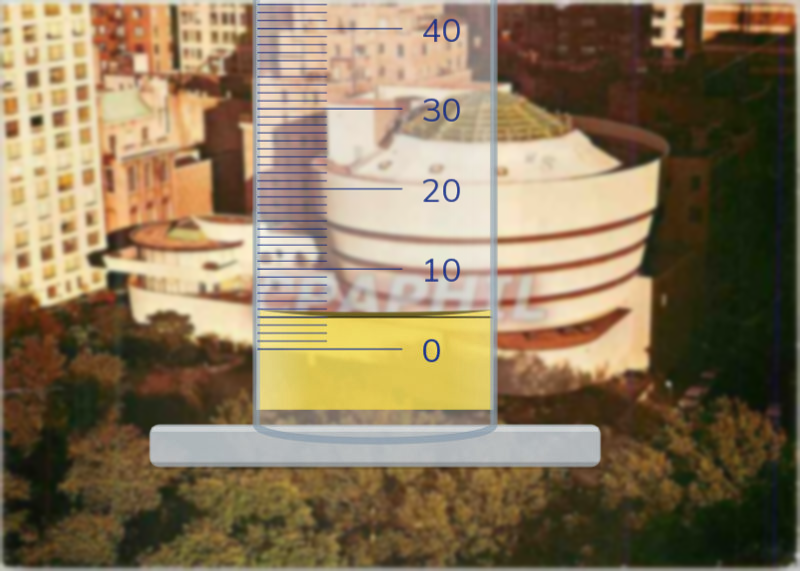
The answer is 4 mL
